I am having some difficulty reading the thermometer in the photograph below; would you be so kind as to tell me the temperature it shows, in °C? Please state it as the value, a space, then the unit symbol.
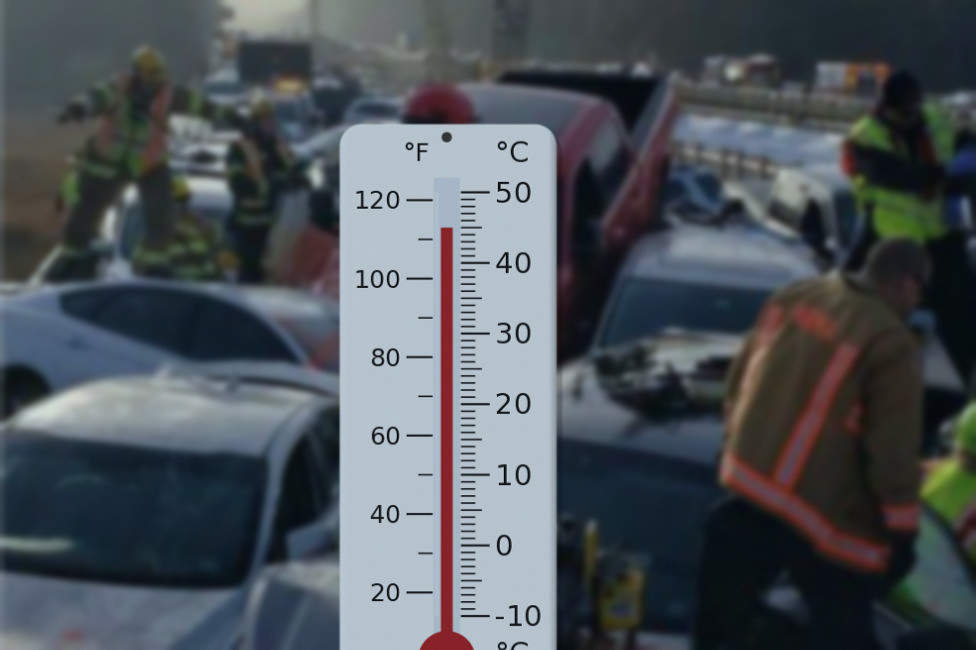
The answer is 45 °C
